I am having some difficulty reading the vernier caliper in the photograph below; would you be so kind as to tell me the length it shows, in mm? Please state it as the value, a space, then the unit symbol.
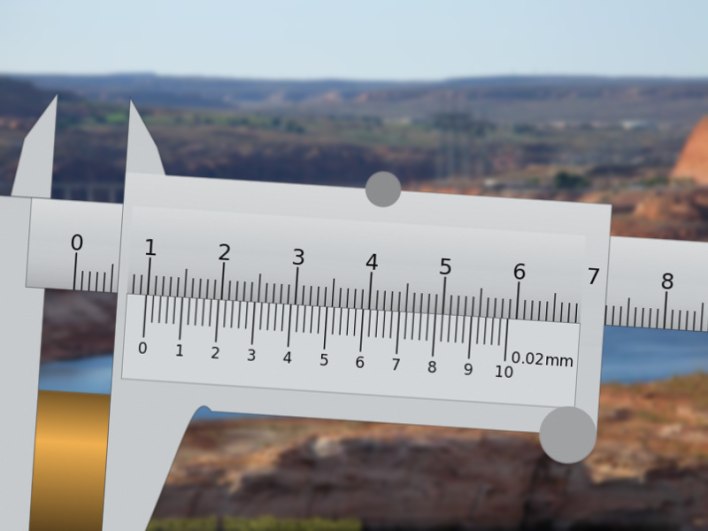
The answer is 9.8 mm
